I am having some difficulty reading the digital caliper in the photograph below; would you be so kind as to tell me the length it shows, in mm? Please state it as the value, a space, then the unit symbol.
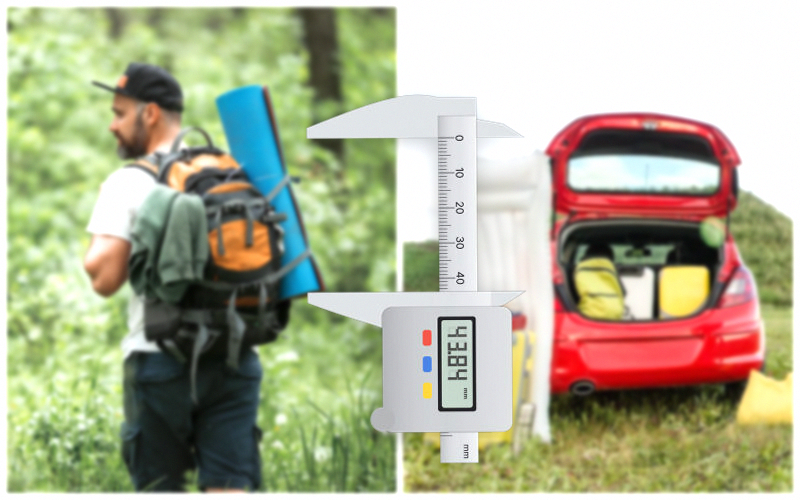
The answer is 43.84 mm
